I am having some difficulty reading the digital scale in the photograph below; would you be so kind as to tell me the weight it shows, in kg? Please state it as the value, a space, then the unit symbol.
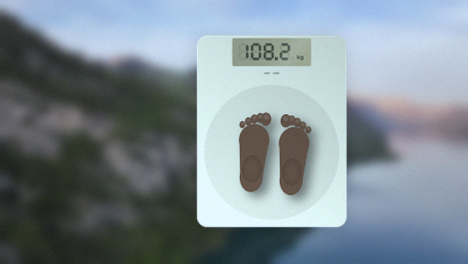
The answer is 108.2 kg
